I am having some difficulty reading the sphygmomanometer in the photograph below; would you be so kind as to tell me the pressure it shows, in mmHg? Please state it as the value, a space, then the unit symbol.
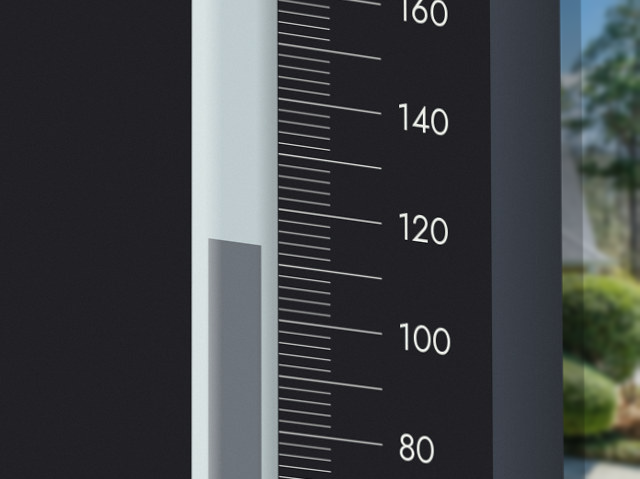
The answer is 113 mmHg
